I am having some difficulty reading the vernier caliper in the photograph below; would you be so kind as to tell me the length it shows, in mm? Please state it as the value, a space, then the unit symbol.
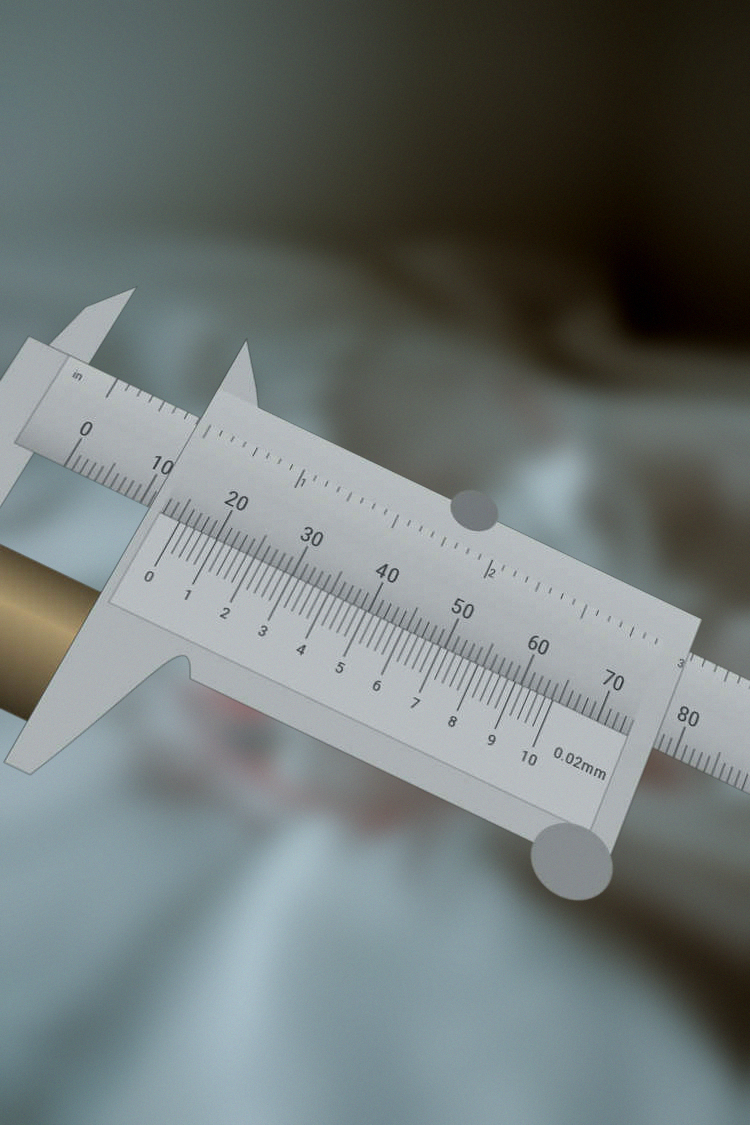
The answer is 15.2 mm
